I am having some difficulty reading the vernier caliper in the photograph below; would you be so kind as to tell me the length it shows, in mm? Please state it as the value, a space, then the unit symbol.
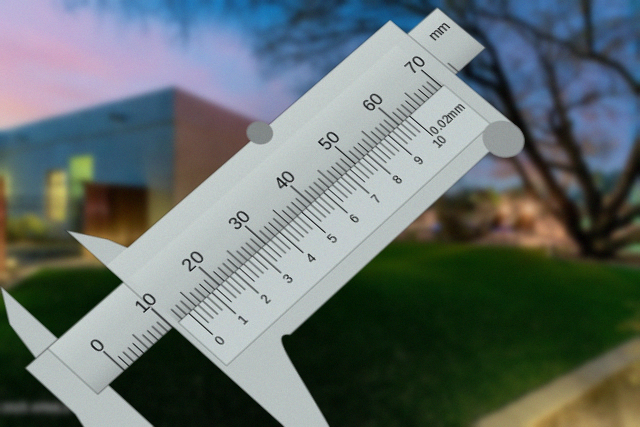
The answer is 13.4 mm
